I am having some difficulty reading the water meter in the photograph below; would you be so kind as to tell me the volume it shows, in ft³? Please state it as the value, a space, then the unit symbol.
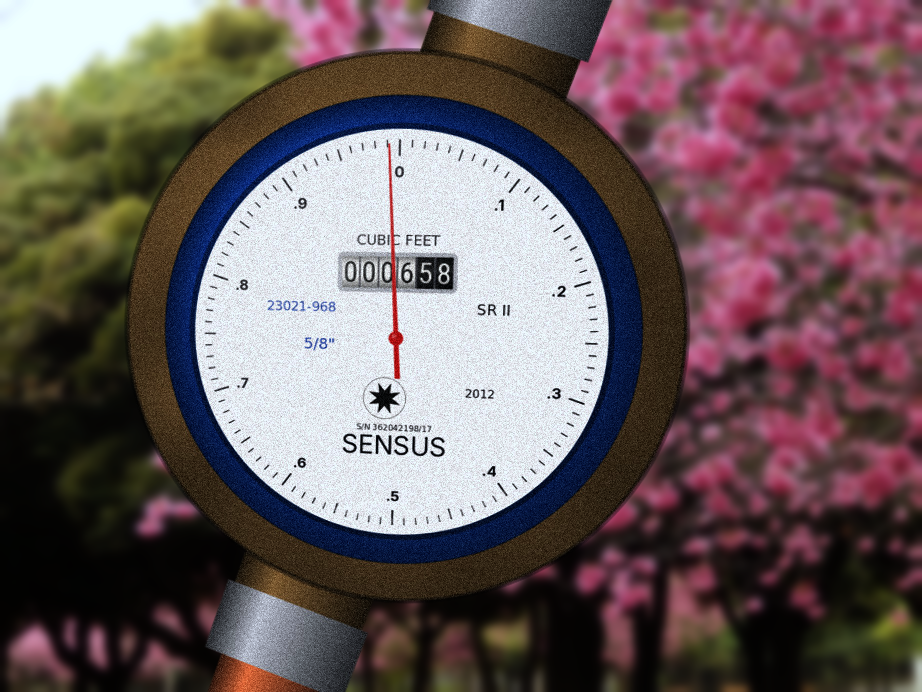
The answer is 657.99 ft³
